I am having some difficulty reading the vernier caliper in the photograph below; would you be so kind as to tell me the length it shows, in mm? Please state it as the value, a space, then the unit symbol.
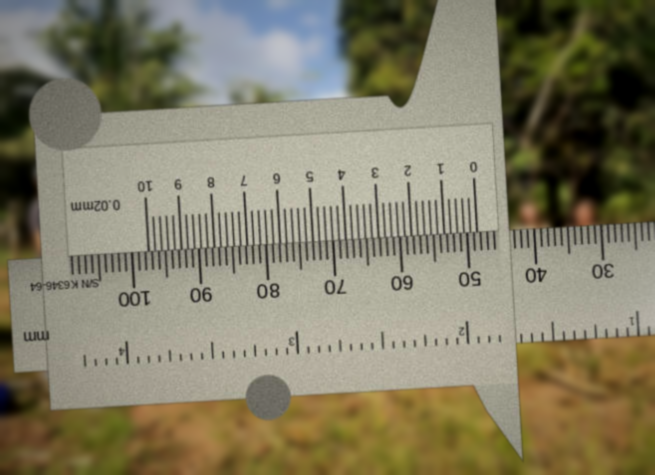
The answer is 48.5 mm
